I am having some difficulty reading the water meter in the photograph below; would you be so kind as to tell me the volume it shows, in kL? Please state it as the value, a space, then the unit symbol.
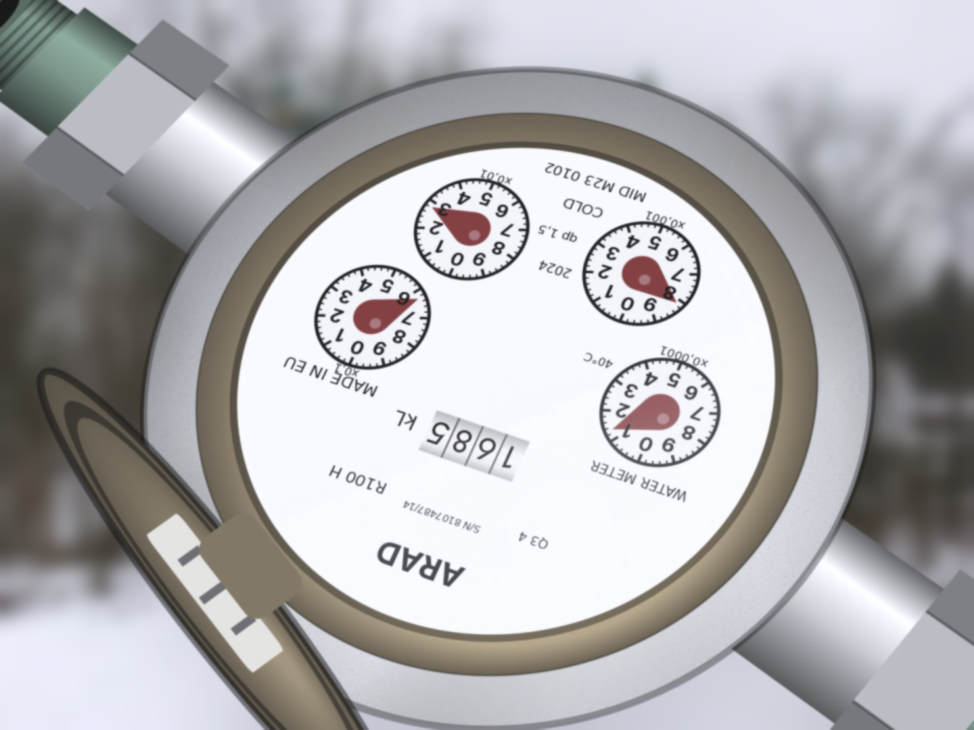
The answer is 1685.6281 kL
